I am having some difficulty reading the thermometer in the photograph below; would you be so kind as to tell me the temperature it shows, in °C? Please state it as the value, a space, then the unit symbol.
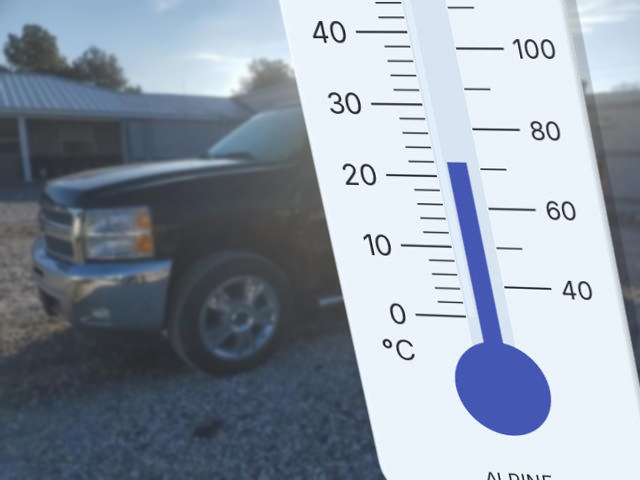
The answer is 22 °C
